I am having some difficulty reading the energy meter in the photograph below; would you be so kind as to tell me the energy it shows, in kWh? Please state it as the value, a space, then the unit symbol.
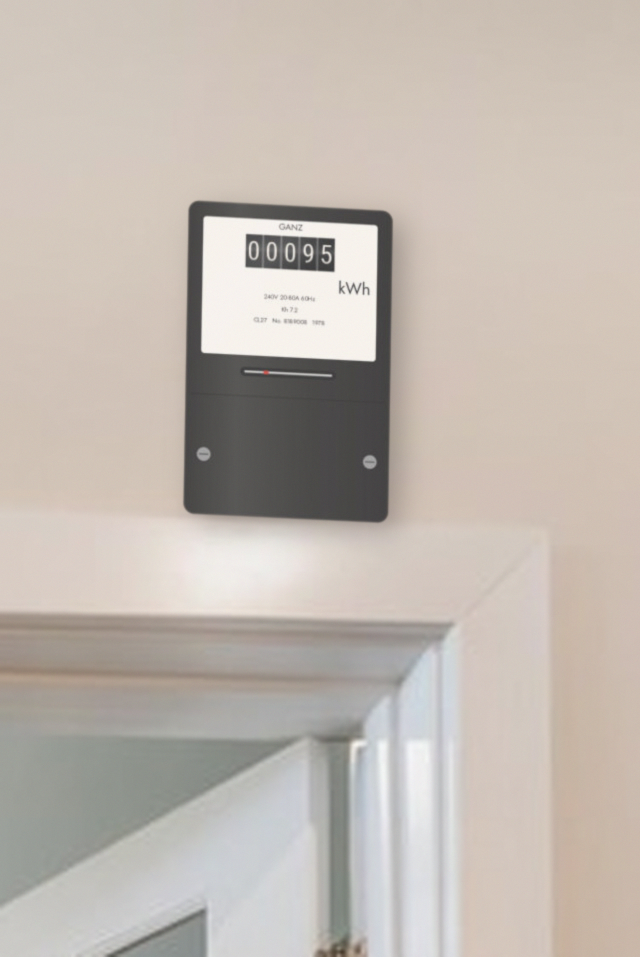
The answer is 95 kWh
